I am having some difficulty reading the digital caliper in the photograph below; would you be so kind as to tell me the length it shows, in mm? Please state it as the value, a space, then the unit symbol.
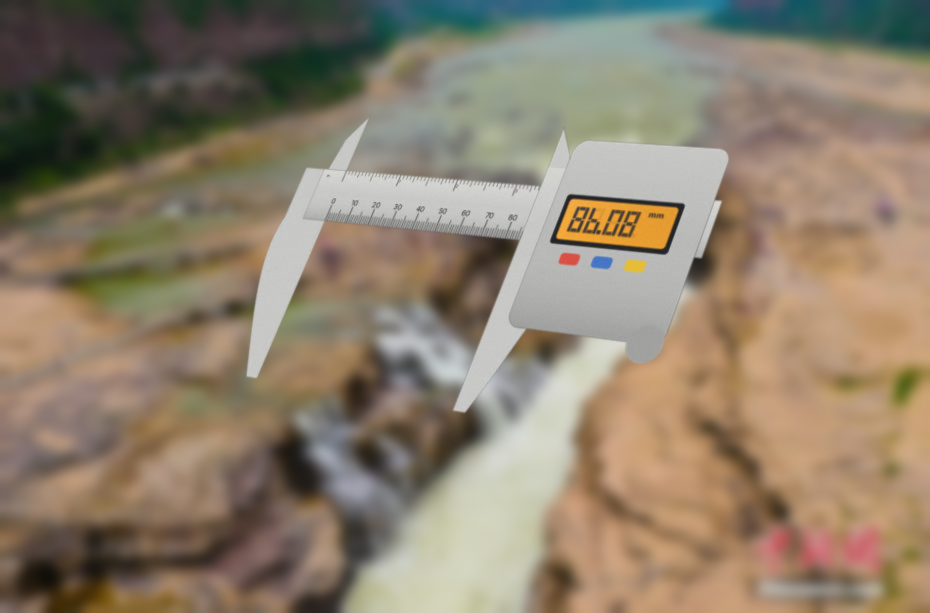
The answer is 86.08 mm
